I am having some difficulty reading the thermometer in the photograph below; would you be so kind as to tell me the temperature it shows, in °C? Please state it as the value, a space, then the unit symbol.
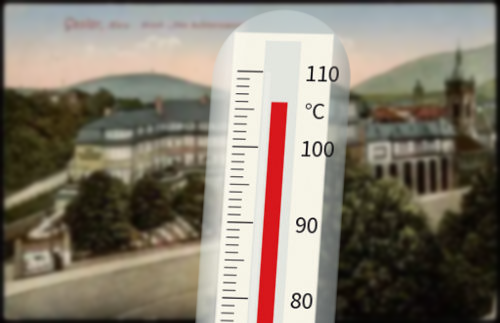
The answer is 106 °C
